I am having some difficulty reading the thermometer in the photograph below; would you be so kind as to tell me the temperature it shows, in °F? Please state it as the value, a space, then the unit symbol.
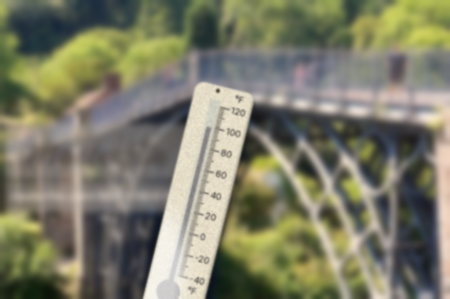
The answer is 100 °F
